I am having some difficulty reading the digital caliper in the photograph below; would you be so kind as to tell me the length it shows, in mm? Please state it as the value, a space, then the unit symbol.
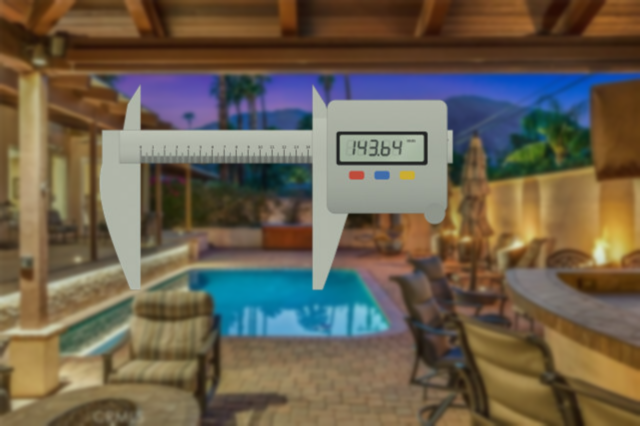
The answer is 143.64 mm
